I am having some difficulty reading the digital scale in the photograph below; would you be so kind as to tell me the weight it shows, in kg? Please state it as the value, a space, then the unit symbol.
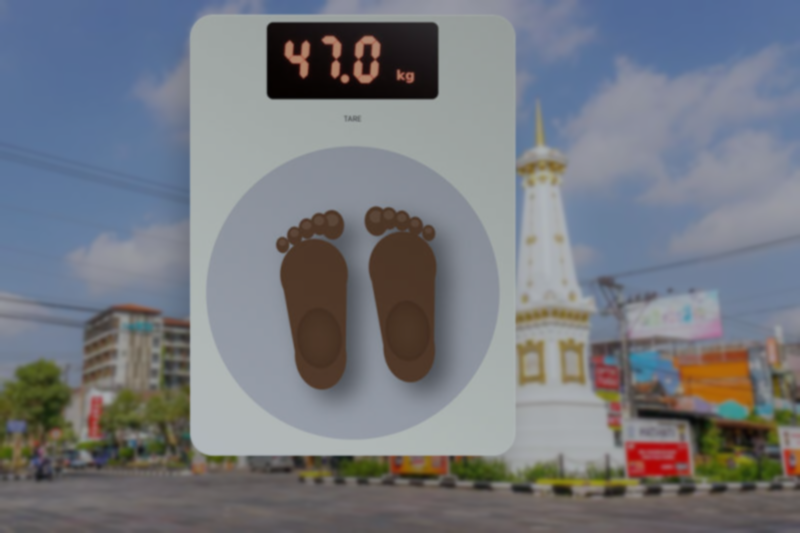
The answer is 47.0 kg
